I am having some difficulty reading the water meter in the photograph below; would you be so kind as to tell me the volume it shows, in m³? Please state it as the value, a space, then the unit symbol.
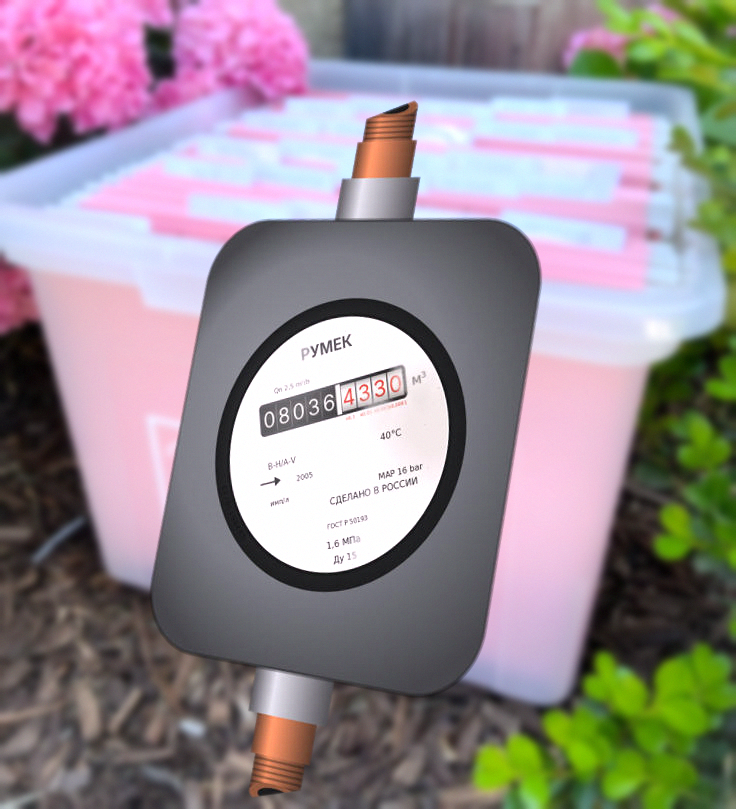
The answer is 8036.4330 m³
